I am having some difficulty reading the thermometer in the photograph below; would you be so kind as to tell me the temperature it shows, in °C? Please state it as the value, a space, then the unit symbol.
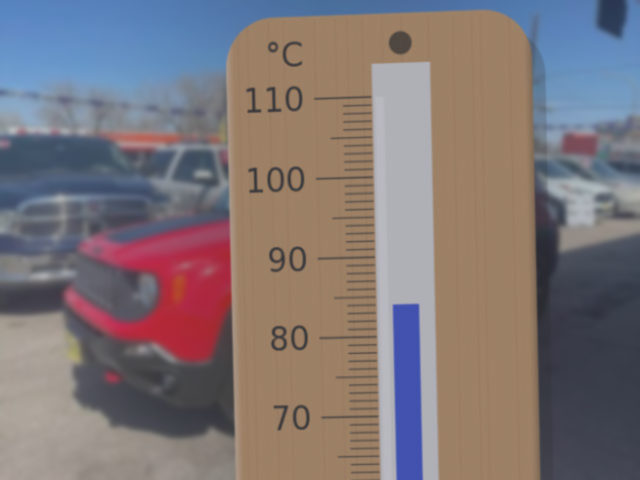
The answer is 84 °C
